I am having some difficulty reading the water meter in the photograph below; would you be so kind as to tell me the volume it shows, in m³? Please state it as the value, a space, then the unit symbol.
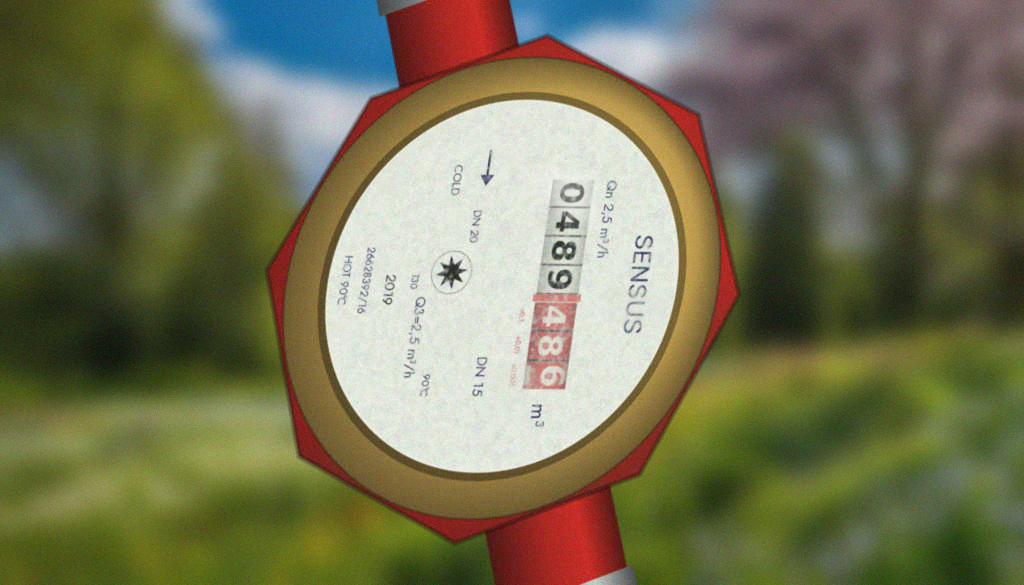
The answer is 489.486 m³
